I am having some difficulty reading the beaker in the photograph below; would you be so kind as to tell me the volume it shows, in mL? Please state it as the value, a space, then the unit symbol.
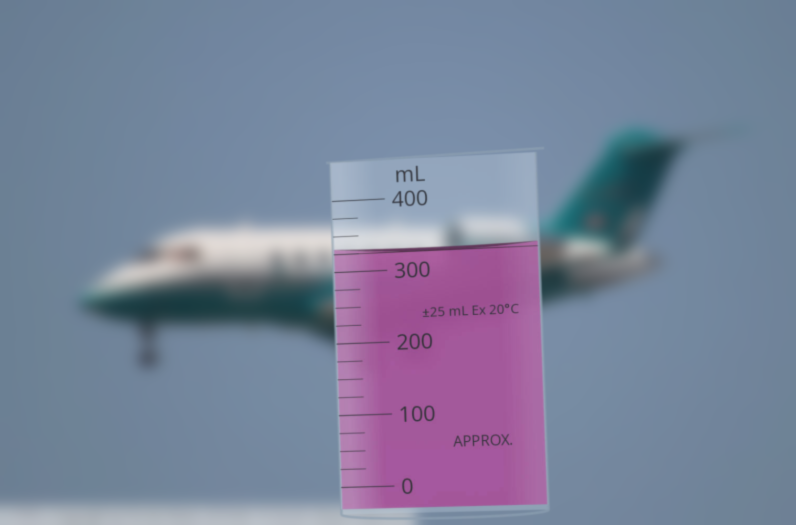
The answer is 325 mL
